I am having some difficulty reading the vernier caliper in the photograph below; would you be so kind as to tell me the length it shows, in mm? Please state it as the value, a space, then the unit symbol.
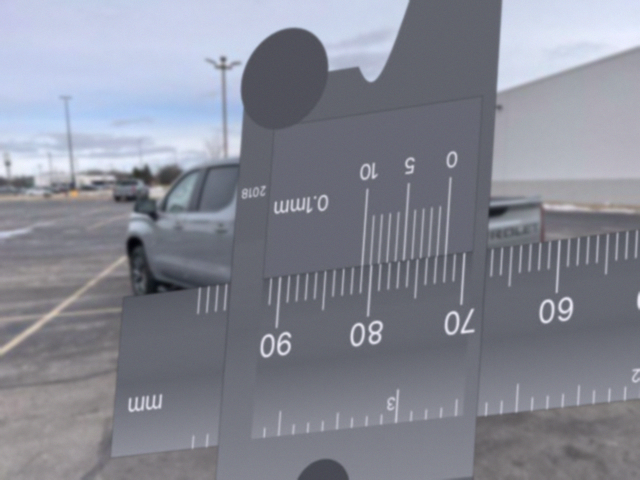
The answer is 72.0 mm
